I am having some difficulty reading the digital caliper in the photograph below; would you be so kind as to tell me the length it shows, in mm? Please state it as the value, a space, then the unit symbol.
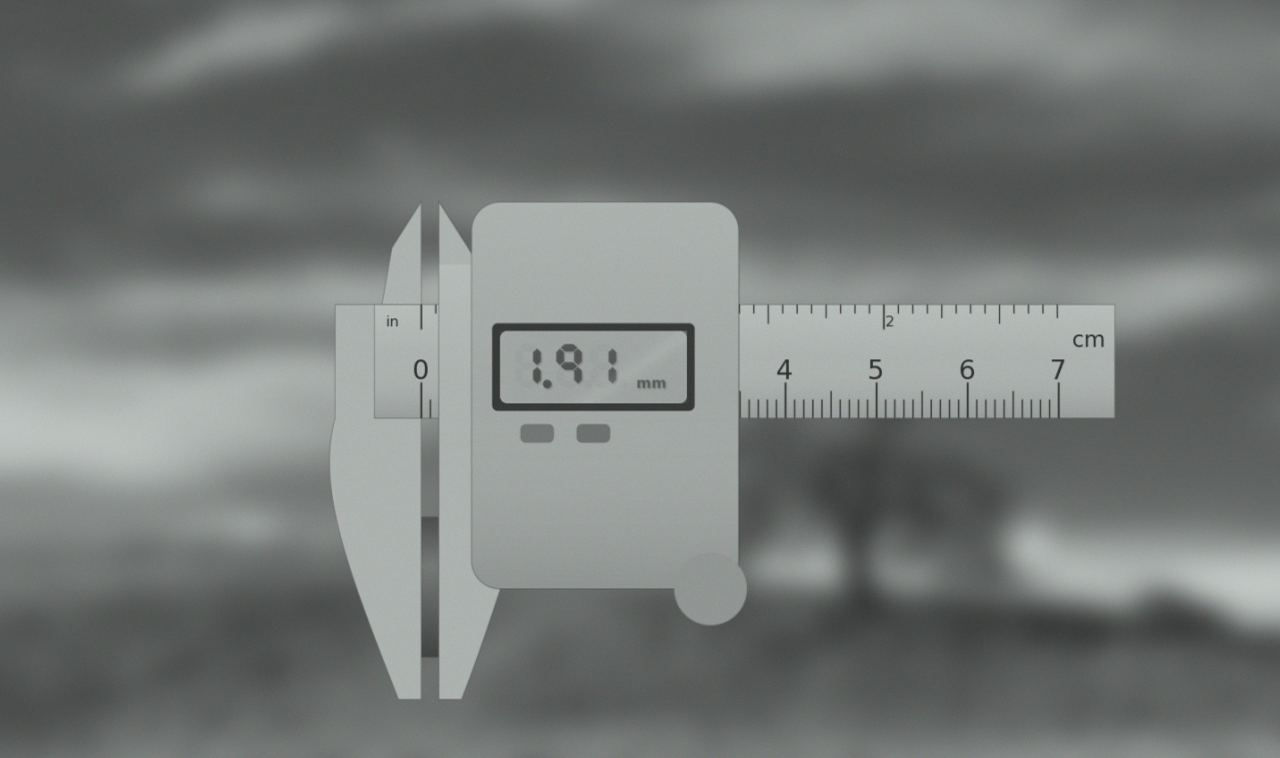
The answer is 1.91 mm
